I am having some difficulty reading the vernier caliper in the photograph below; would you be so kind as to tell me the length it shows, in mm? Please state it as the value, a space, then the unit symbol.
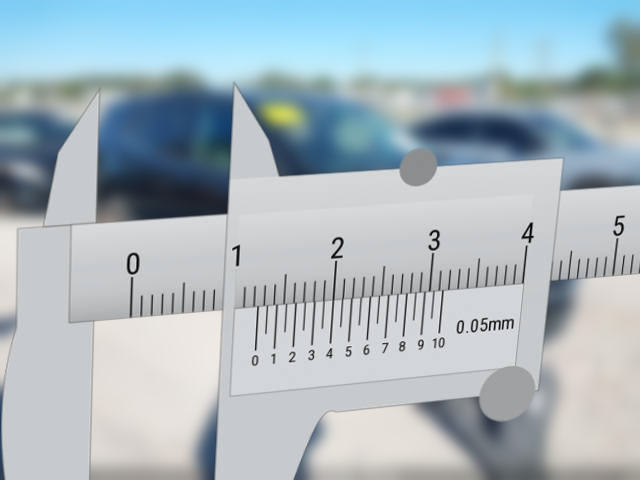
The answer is 12.4 mm
